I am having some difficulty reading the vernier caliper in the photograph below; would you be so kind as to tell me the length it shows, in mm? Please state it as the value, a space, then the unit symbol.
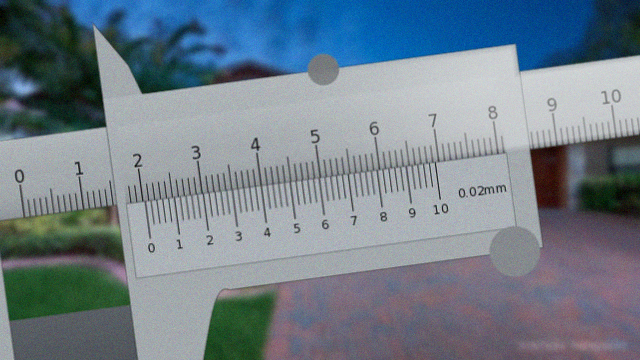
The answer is 20.4 mm
